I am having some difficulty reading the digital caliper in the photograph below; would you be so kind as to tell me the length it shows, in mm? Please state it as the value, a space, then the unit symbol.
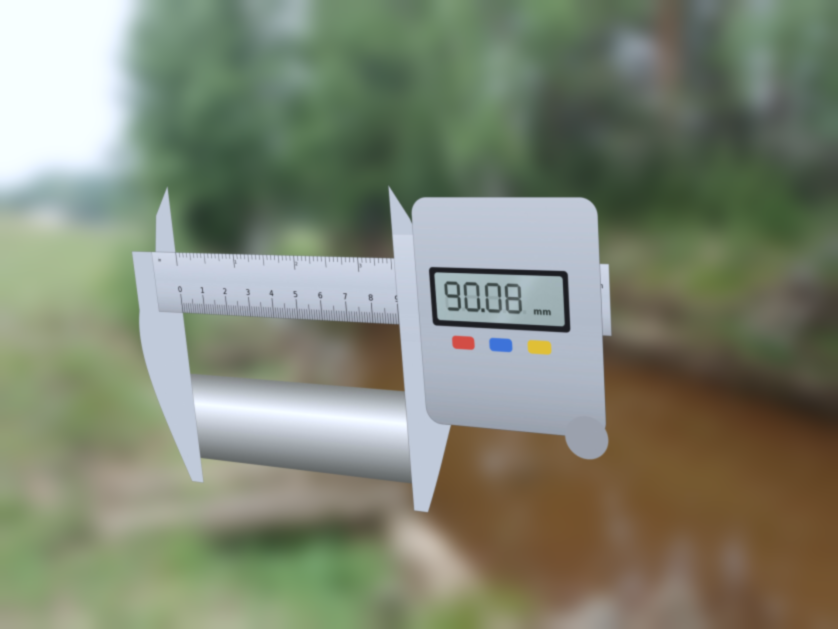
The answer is 90.08 mm
